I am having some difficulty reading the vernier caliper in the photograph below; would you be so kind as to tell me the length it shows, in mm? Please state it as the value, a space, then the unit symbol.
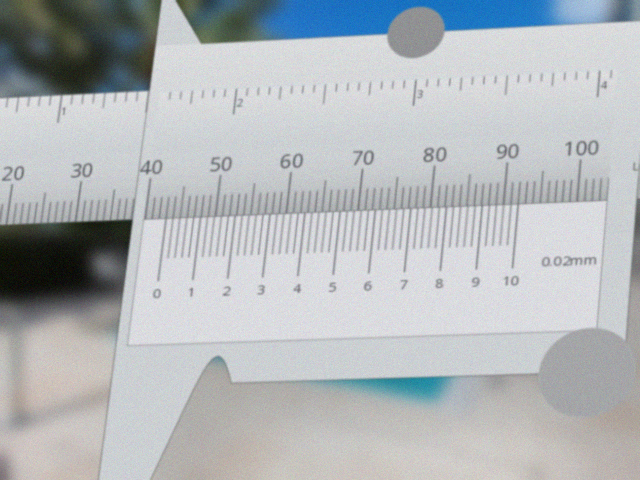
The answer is 43.0 mm
